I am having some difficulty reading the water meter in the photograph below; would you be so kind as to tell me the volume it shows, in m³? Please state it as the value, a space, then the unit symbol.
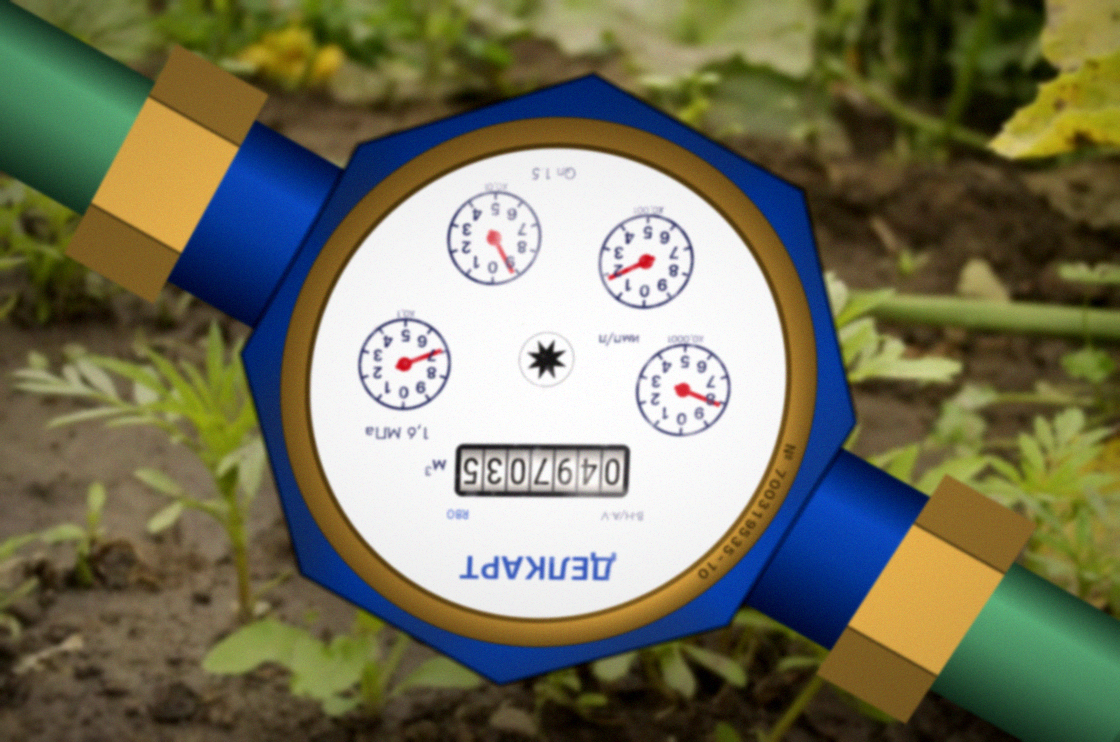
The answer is 497035.6918 m³
